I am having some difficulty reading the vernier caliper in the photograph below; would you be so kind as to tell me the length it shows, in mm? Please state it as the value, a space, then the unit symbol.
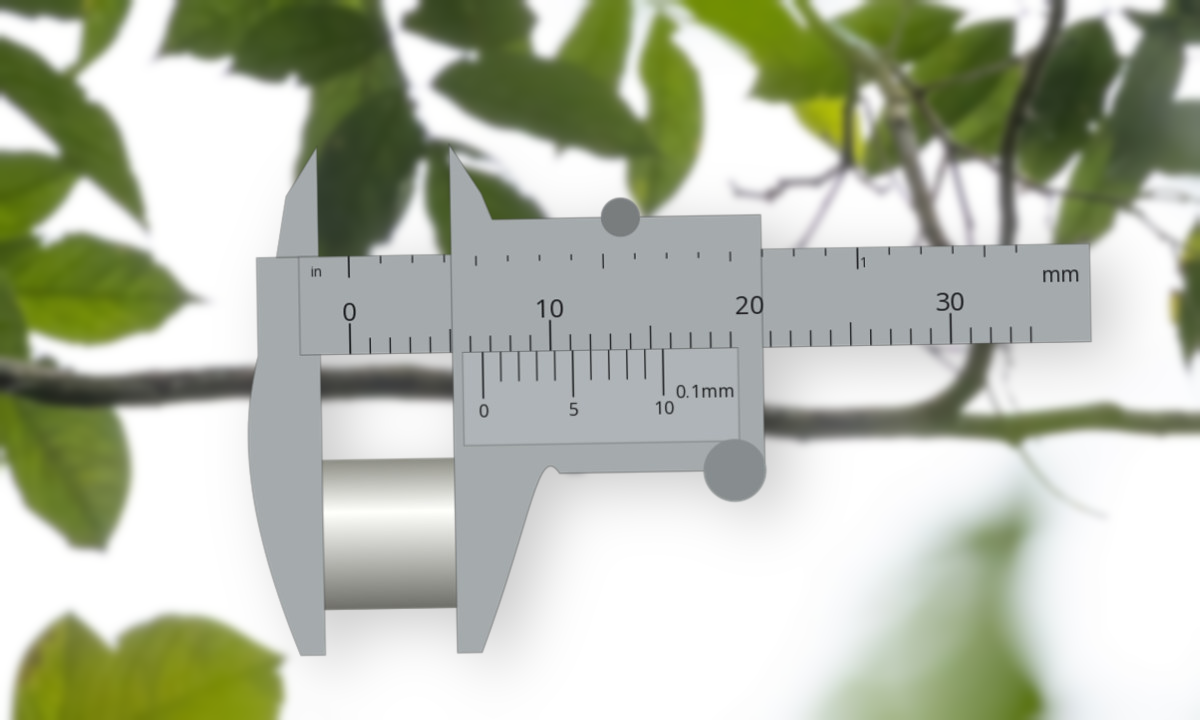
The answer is 6.6 mm
